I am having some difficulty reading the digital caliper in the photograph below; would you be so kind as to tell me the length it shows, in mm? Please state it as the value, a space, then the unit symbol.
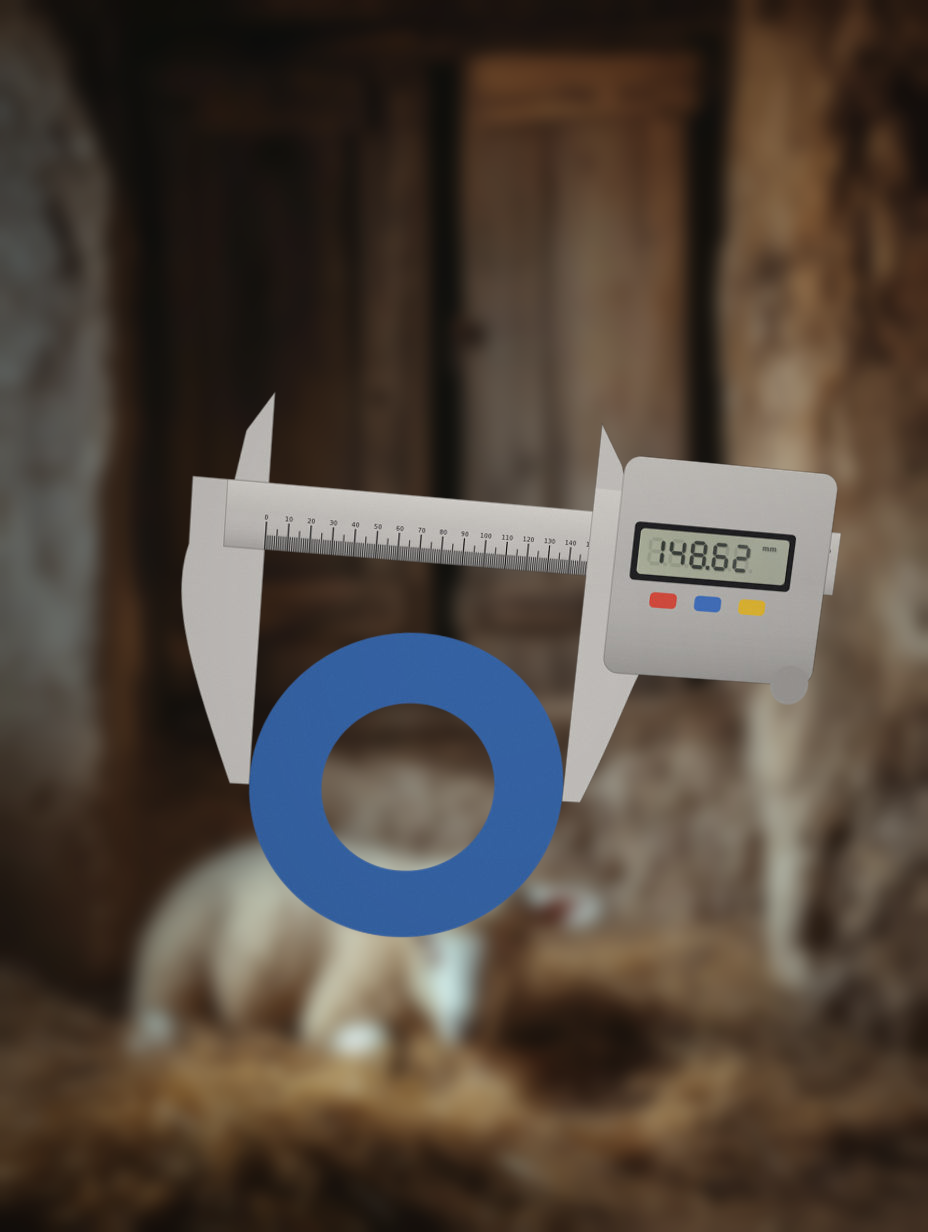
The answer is 148.62 mm
